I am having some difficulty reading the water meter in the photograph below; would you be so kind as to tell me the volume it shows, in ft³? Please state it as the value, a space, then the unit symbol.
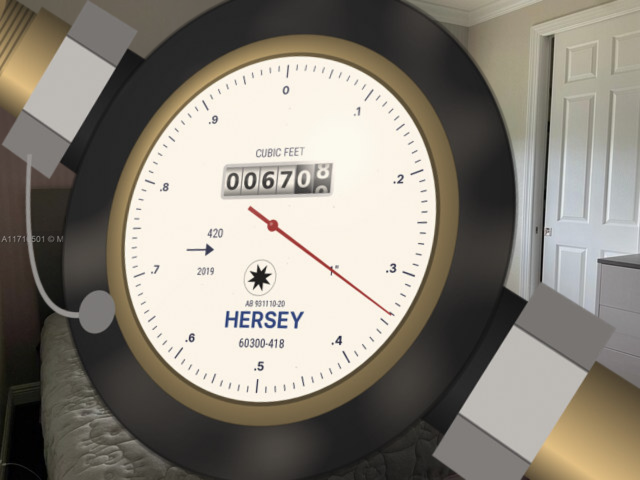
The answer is 6708.34 ft³
